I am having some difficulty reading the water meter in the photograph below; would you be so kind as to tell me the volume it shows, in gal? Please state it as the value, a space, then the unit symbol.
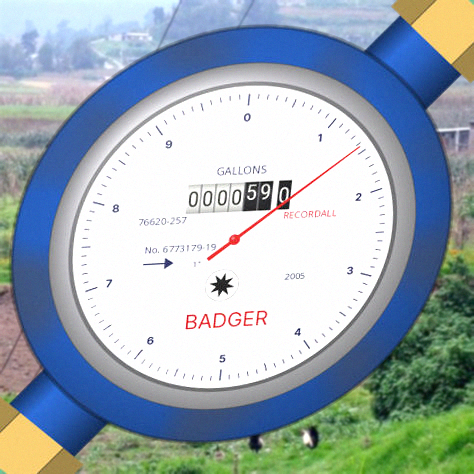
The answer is 591.4 gal
